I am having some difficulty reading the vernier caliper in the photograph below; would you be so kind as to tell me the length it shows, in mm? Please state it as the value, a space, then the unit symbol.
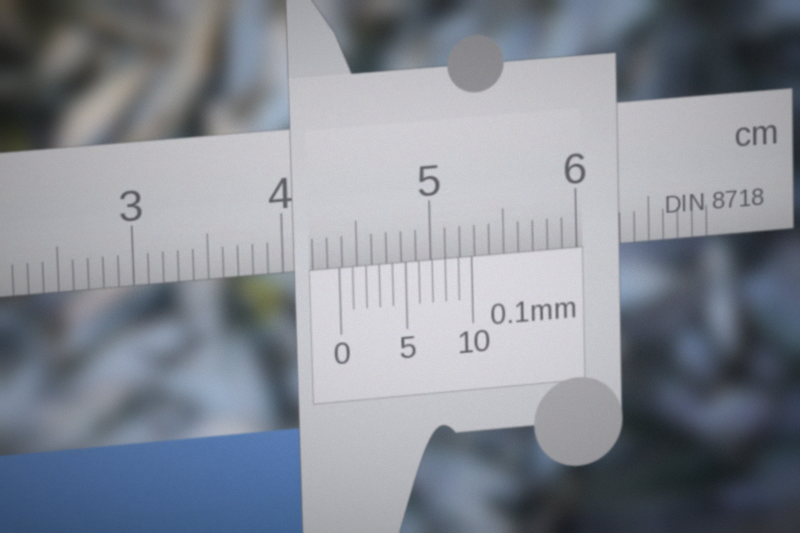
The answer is 43.8 mm
